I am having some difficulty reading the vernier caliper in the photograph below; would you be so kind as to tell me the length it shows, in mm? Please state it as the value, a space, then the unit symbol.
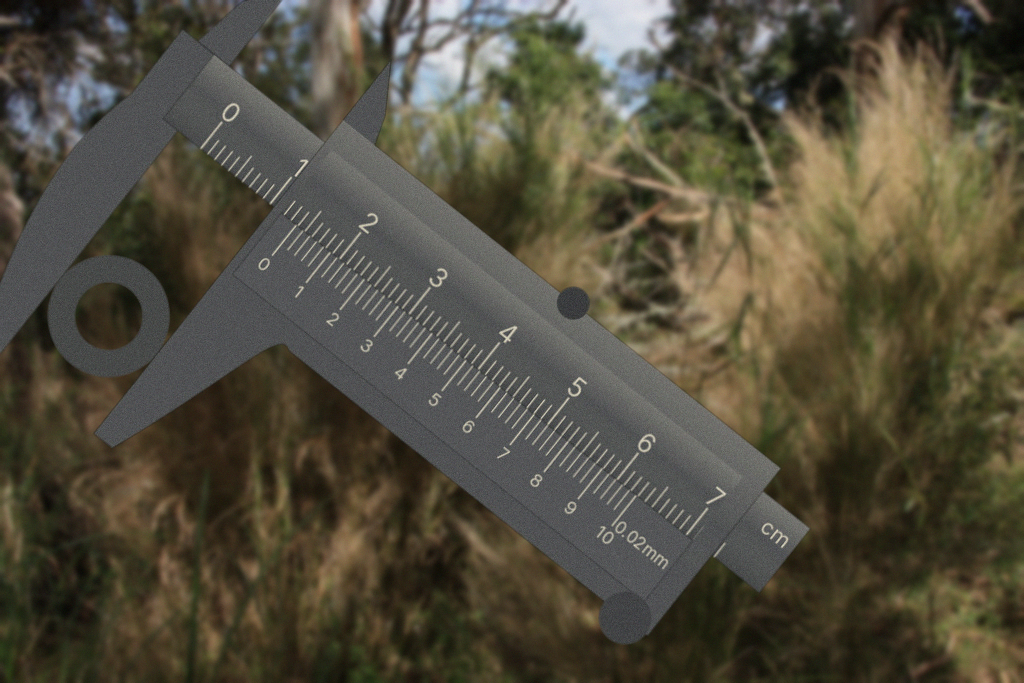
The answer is 13.8 mm
